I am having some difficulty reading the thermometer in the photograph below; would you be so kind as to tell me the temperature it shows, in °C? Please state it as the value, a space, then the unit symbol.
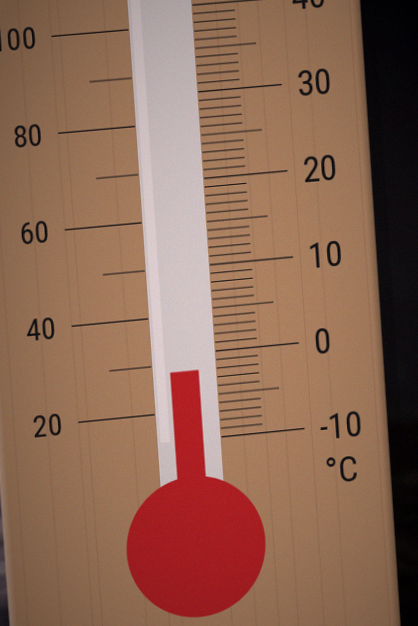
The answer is -2 °C
